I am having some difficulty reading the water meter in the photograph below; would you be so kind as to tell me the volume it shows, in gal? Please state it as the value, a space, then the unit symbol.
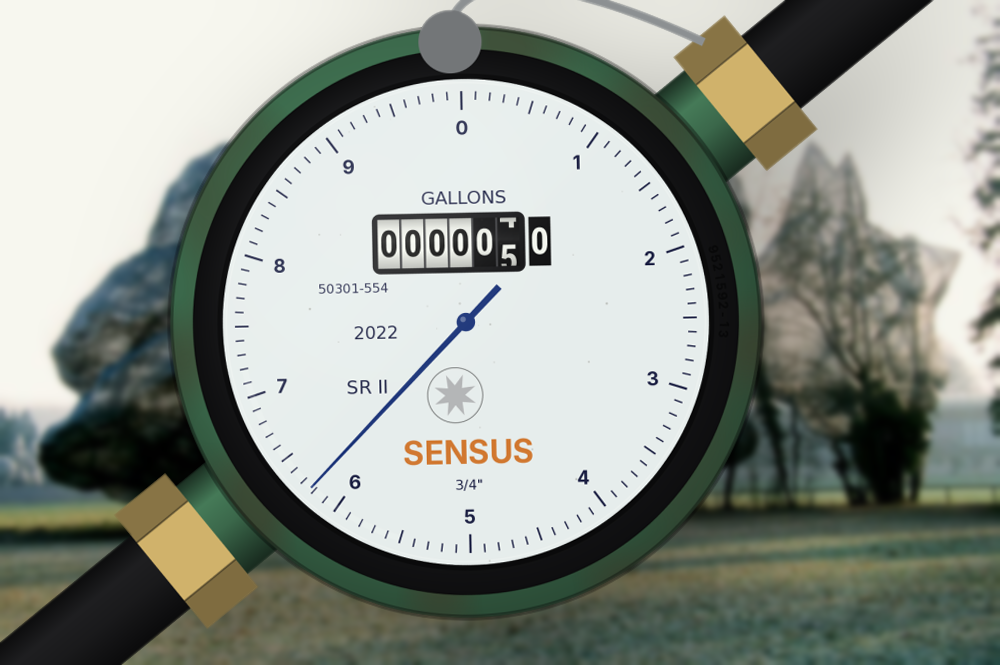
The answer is 46.2 gal
